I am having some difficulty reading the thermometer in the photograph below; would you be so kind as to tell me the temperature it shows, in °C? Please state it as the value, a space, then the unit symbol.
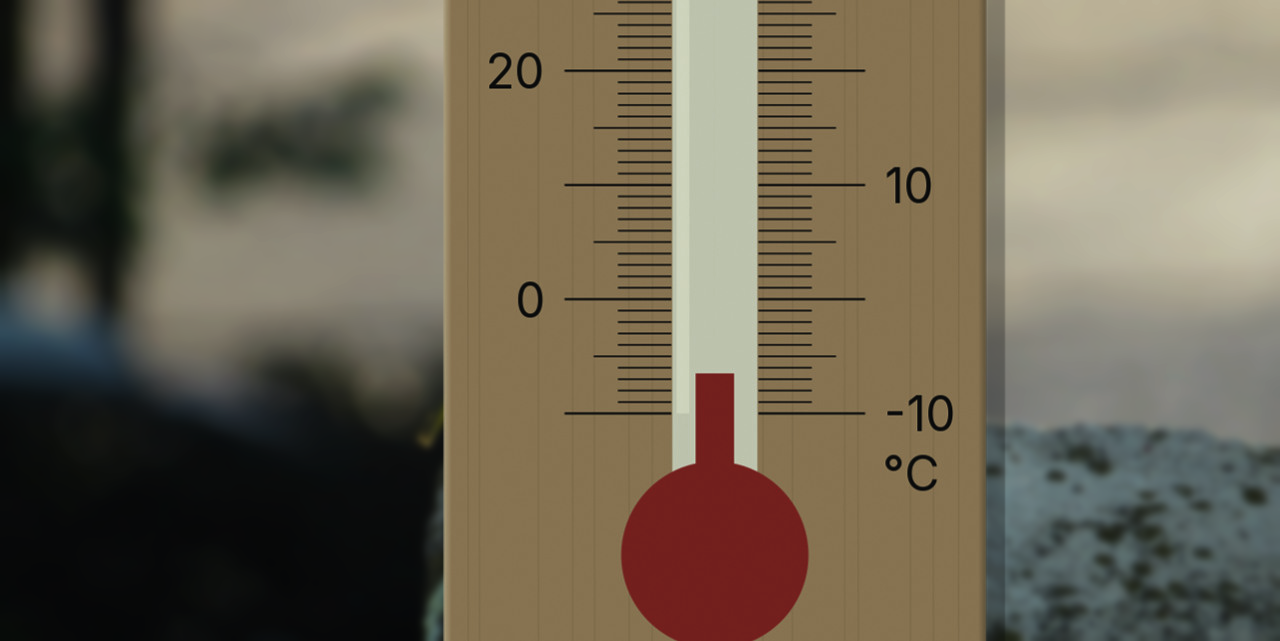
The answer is -6.5 °C
